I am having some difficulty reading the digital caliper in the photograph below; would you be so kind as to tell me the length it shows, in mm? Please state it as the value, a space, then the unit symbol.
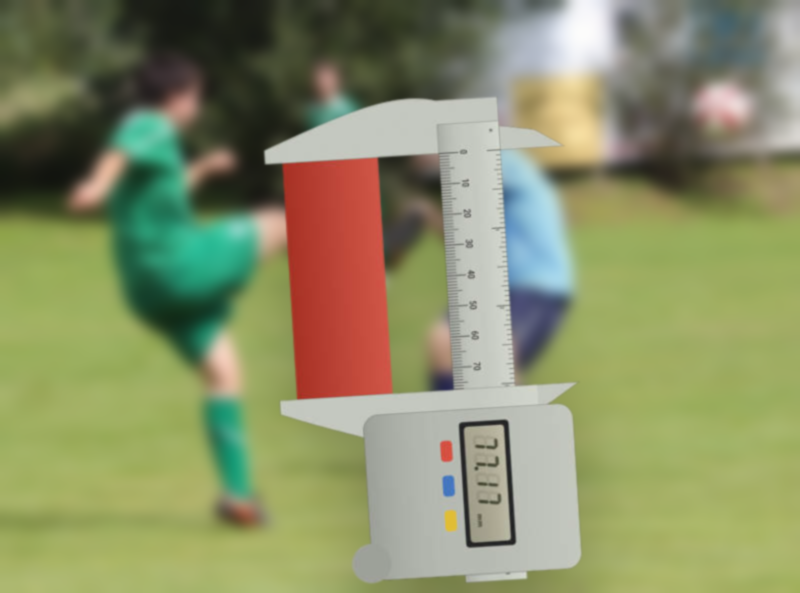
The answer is 77.17 mm
